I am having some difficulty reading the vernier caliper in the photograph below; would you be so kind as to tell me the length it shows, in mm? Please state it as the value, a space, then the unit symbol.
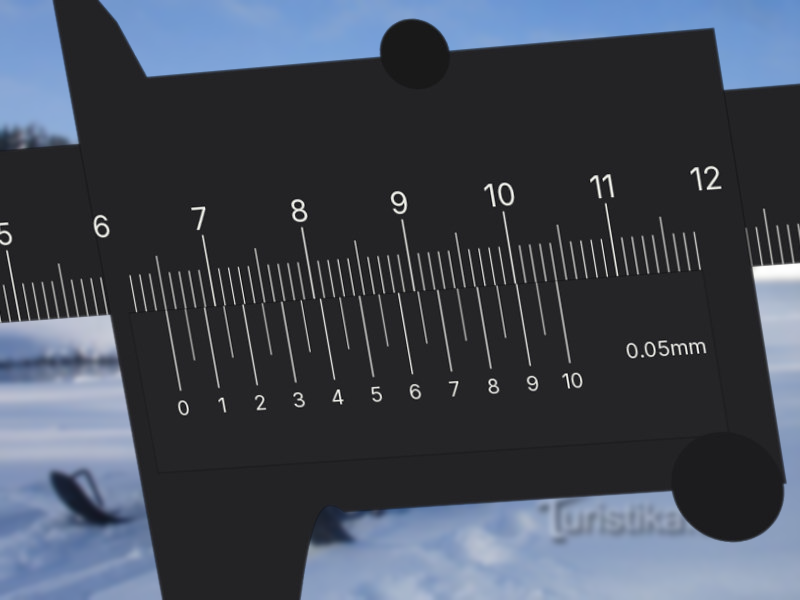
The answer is 65.0 mm
